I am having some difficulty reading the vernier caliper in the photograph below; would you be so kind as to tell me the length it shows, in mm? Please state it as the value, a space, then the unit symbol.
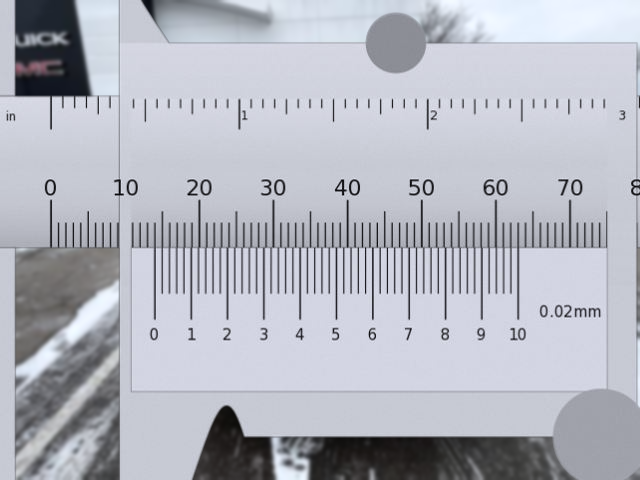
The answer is 14.0 mm
